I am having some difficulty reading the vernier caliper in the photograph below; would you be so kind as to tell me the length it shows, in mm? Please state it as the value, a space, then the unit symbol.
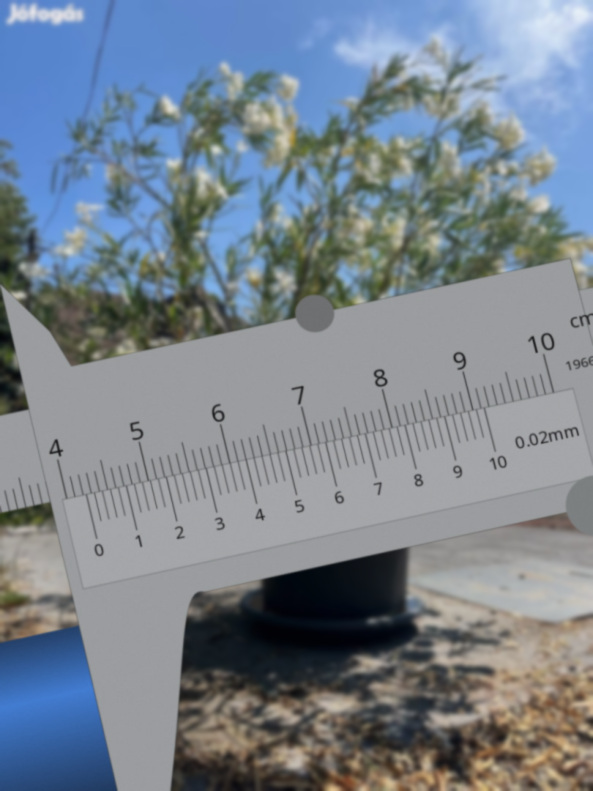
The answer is 42.4 mm
